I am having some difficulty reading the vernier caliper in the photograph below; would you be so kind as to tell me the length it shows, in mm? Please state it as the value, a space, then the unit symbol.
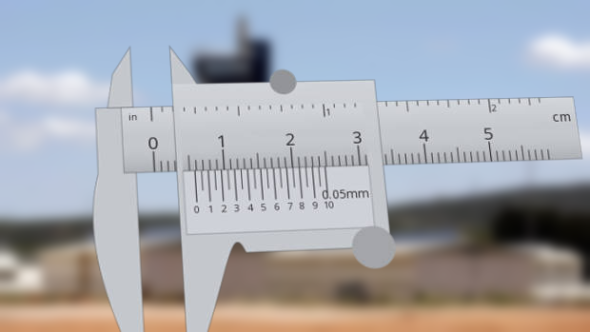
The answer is 5.8 mm
